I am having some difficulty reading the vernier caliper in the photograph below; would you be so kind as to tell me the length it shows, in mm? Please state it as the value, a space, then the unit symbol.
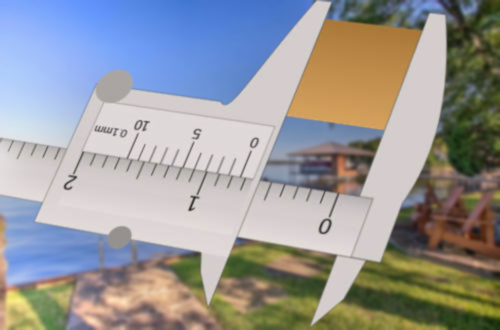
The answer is 7.4 mm
